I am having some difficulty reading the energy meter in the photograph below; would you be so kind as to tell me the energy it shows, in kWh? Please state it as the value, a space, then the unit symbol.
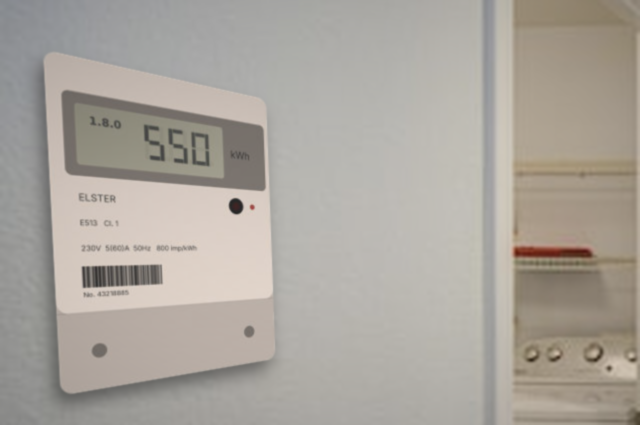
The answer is 550 kWh
